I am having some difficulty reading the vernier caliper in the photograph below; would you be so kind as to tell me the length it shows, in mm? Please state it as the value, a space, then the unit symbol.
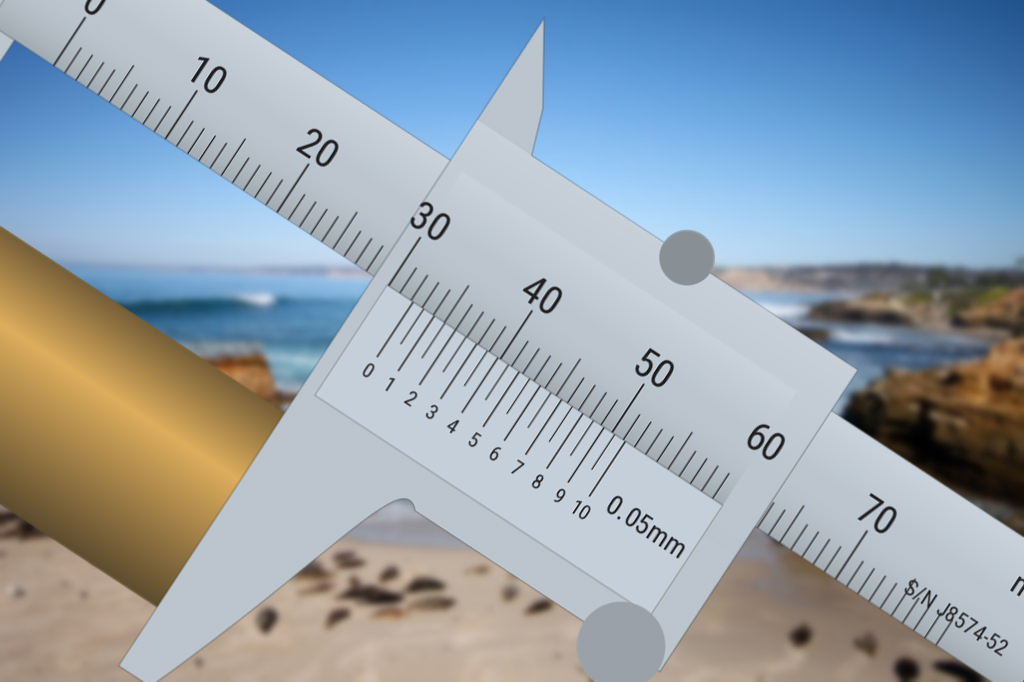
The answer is 32.2 mm
